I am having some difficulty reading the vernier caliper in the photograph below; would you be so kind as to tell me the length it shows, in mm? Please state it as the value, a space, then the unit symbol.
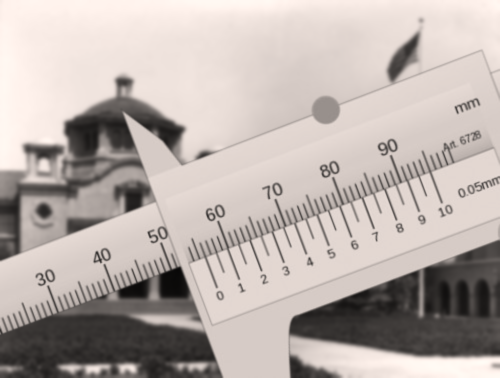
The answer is 56.0 mm
